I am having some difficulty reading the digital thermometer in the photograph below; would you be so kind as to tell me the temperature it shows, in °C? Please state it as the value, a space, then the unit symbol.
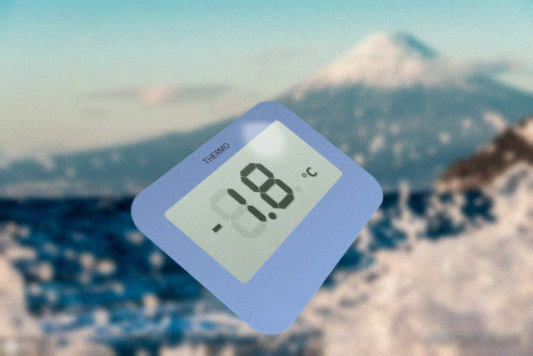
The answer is -1.8 °C
